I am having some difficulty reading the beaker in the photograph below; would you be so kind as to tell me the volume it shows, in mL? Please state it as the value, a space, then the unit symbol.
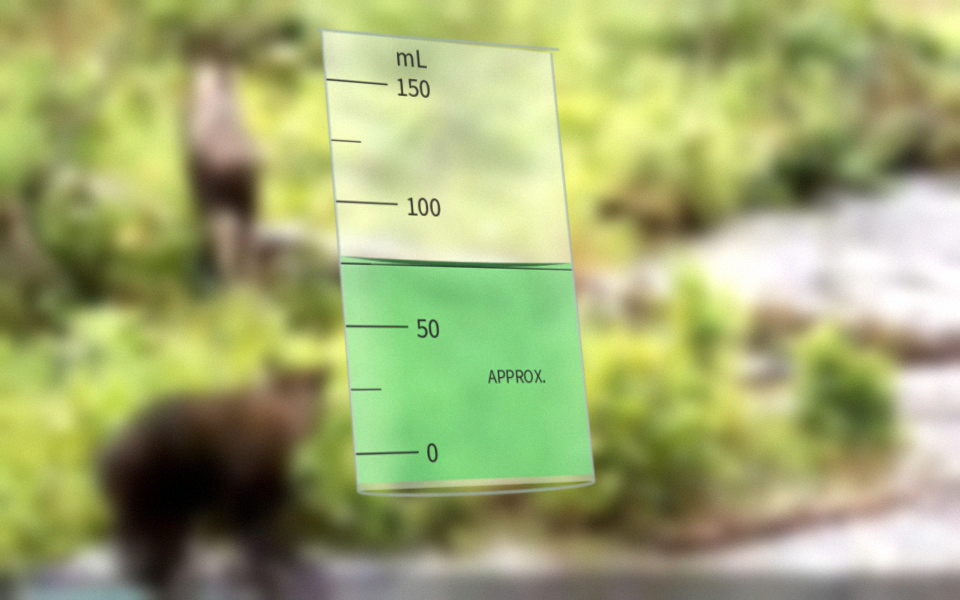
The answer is 75 mL
